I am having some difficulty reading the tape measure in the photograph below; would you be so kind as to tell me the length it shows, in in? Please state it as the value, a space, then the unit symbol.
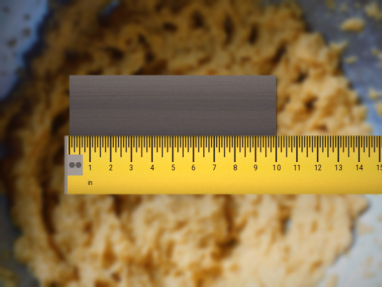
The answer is 10 in
